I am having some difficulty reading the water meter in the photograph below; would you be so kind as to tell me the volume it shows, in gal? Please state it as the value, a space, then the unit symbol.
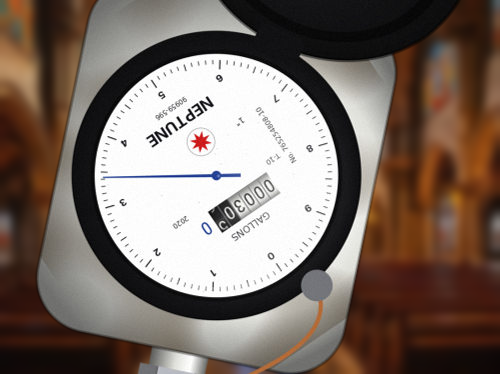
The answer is 3053.4 gal
